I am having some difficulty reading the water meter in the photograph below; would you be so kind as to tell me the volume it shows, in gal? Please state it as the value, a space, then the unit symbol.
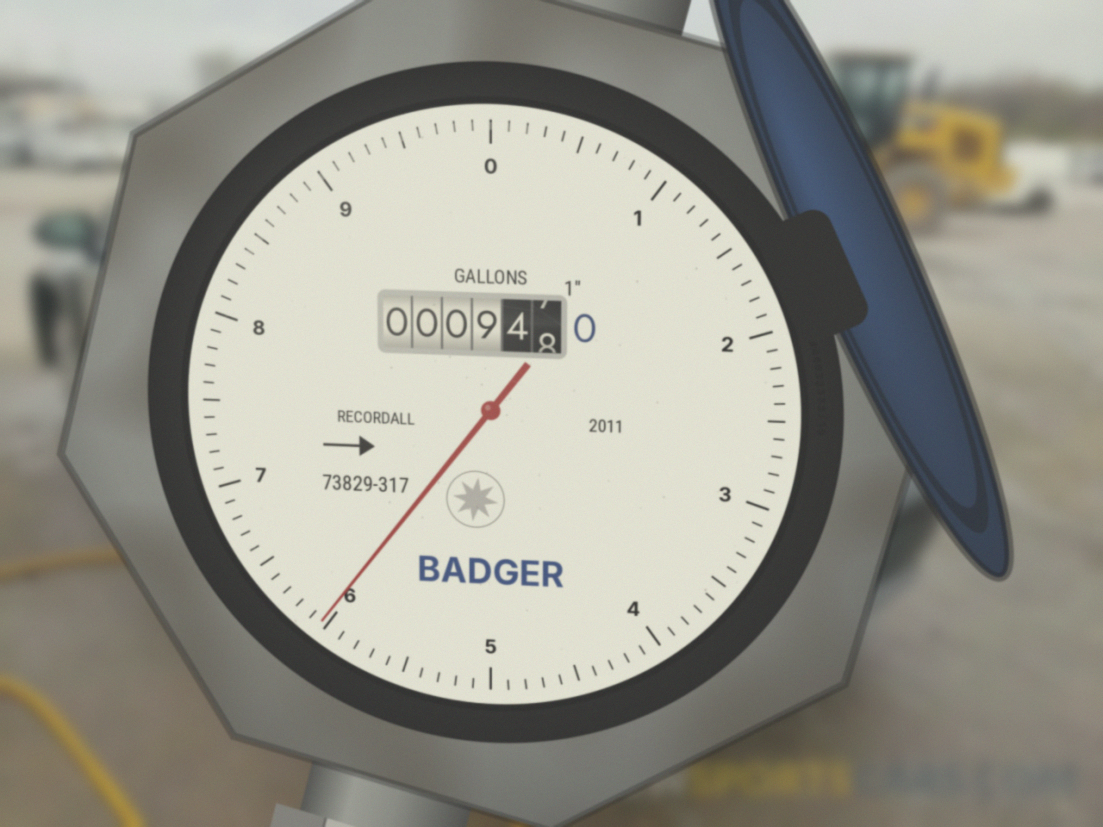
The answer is 9476.0 gal
